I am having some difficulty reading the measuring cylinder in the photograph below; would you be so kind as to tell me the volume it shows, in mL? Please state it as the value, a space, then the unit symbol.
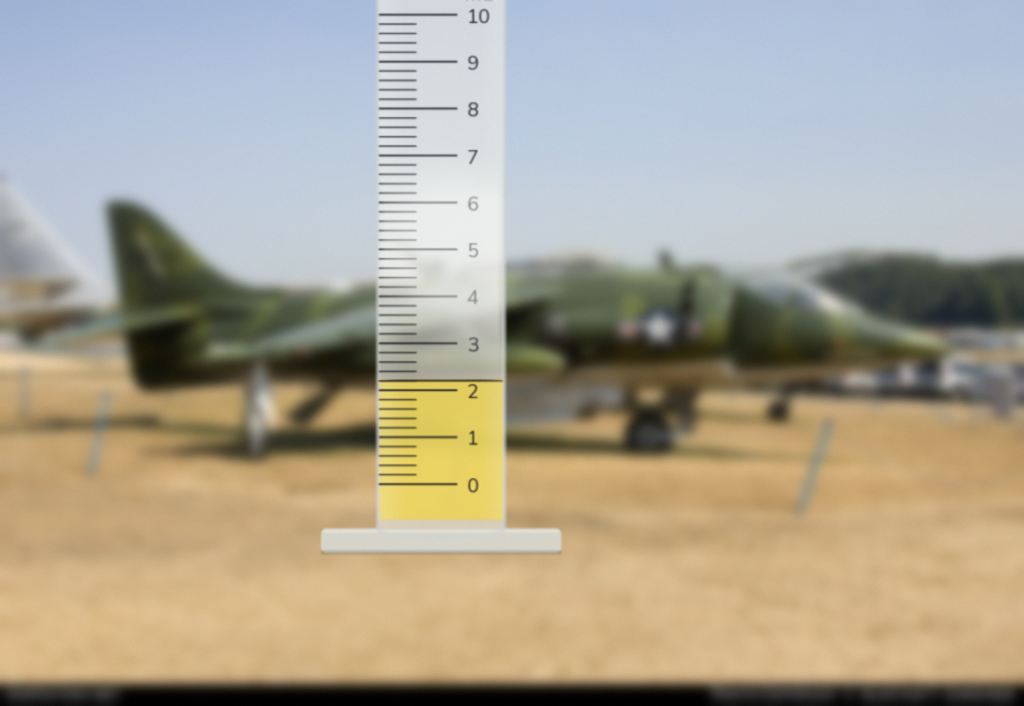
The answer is 2.2 mL
